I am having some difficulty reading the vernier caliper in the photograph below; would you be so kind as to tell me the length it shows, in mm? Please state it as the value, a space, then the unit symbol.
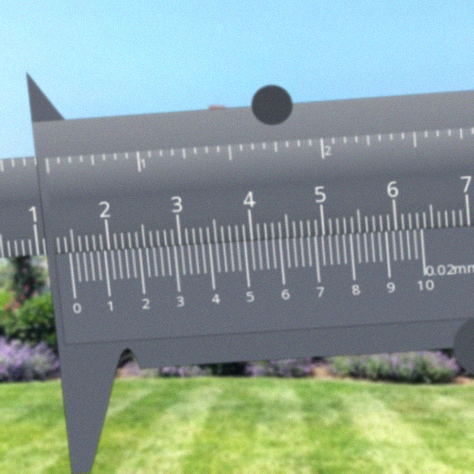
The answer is 14.5 mm
